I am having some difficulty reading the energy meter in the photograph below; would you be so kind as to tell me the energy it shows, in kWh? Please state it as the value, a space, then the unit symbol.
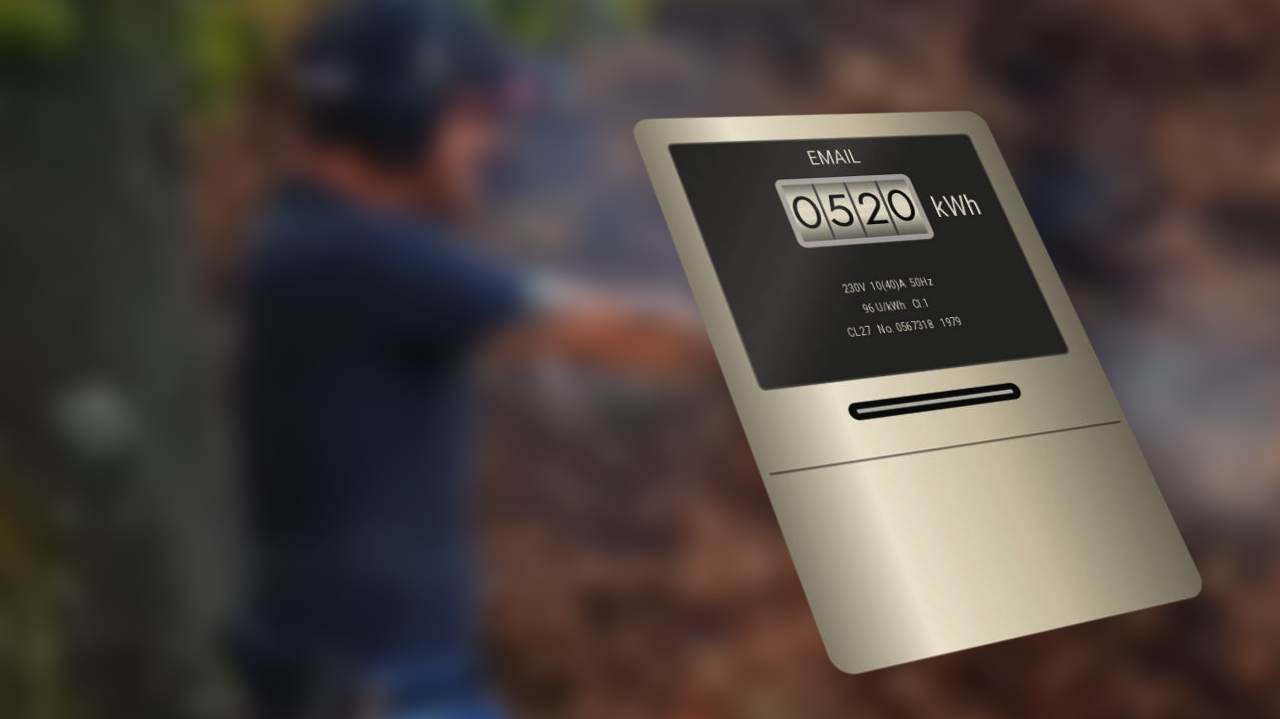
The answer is 520 kWh
